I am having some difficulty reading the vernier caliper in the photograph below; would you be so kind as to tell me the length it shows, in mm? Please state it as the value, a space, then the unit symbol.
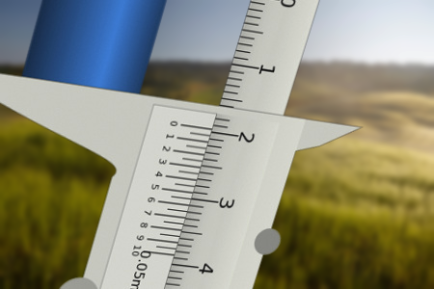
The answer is 19.6 mm
